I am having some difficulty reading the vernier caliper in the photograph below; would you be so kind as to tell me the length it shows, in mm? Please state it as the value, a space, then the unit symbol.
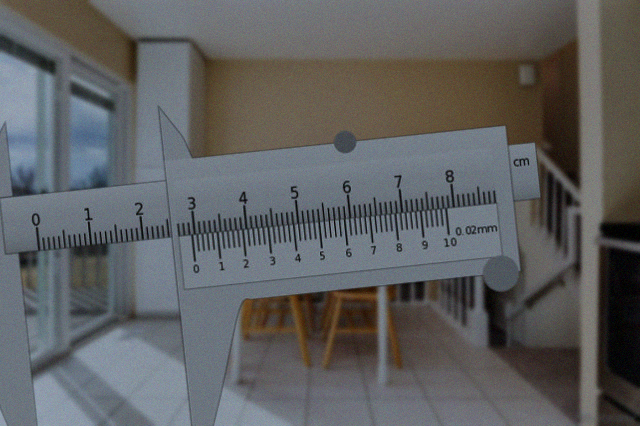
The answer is 29.5 mm
